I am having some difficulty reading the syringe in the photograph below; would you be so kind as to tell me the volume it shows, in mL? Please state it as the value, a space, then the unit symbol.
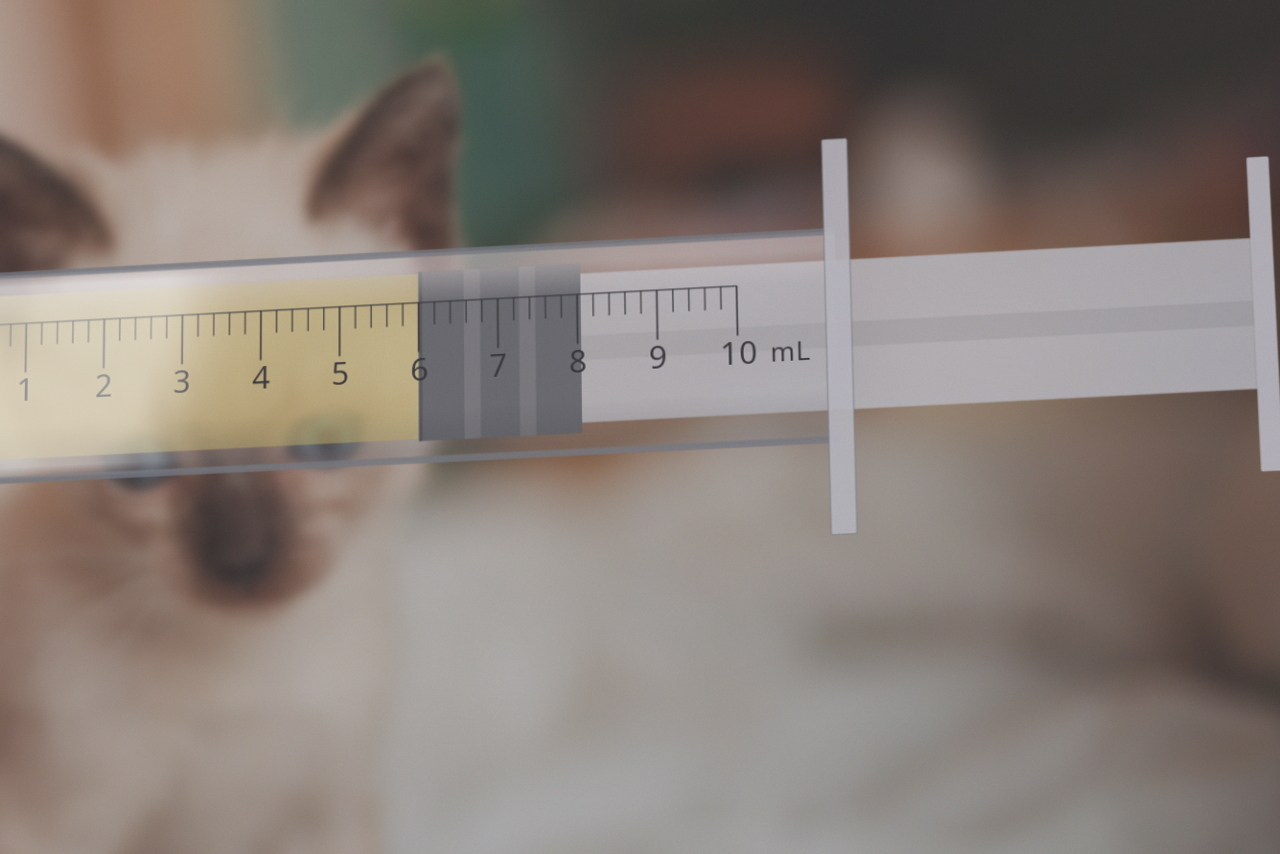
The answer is 6 mL
